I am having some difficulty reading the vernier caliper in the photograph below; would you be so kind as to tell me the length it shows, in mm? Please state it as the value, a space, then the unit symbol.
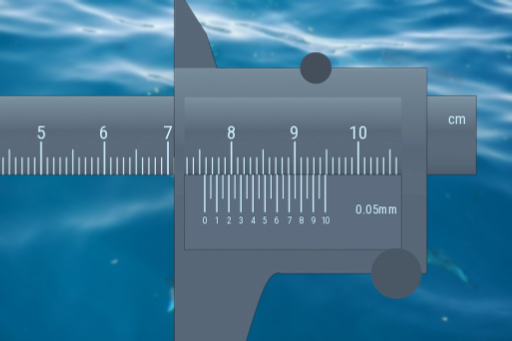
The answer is 75.8 mm
